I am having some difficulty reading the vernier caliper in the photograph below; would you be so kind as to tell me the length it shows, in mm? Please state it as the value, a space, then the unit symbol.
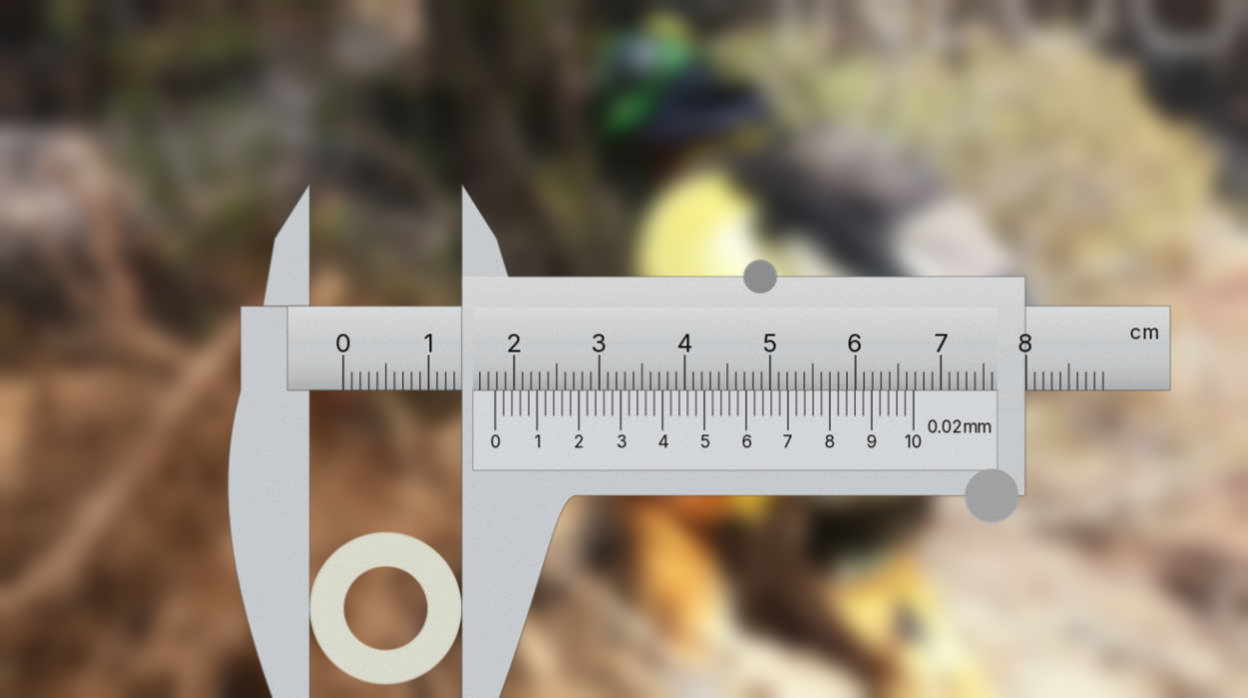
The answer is 17.8 mm
